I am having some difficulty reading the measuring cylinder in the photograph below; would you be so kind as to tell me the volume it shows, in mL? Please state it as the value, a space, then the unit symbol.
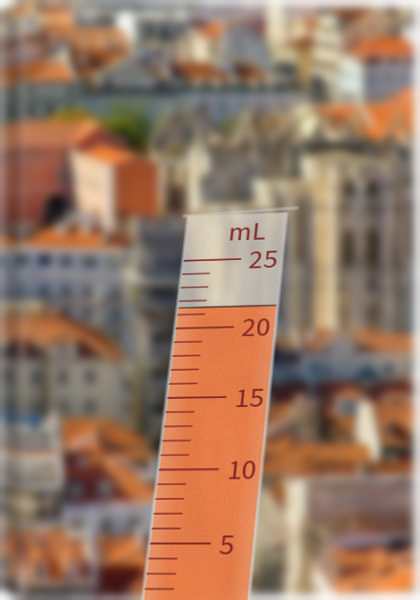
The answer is 21.5 mL
